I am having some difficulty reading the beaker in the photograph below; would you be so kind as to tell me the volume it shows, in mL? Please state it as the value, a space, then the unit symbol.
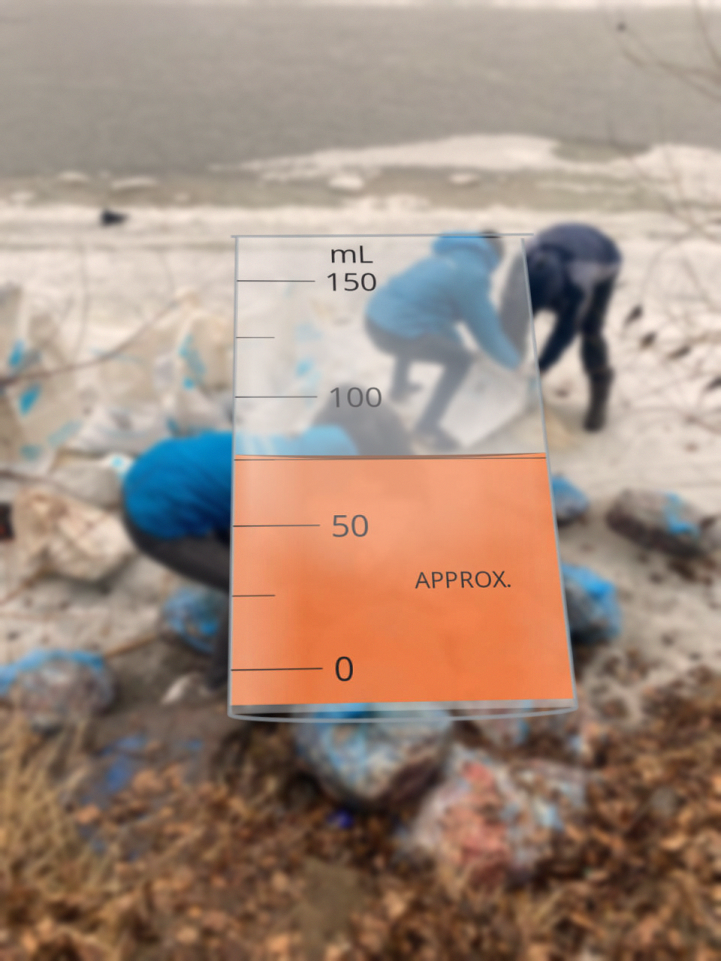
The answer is 75 mL
